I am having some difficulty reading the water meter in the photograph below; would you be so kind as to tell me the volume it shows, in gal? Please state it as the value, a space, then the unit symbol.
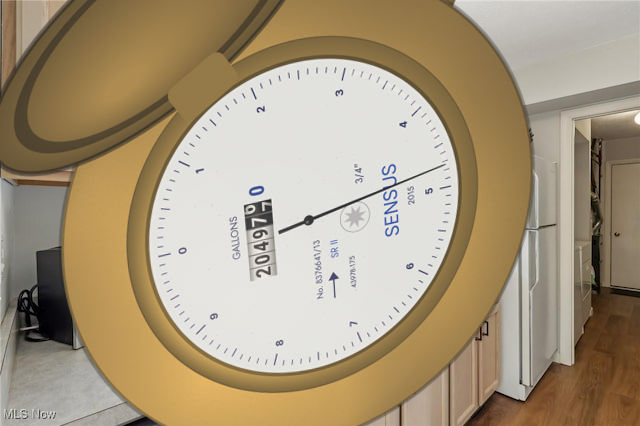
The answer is 2049764.7 gal
